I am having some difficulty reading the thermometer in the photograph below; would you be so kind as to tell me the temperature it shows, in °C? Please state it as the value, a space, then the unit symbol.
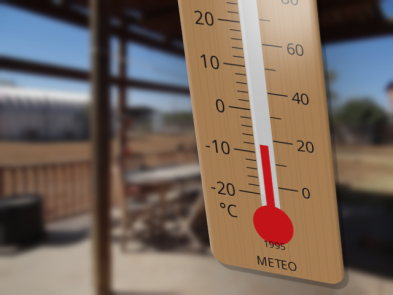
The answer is -8 °C
